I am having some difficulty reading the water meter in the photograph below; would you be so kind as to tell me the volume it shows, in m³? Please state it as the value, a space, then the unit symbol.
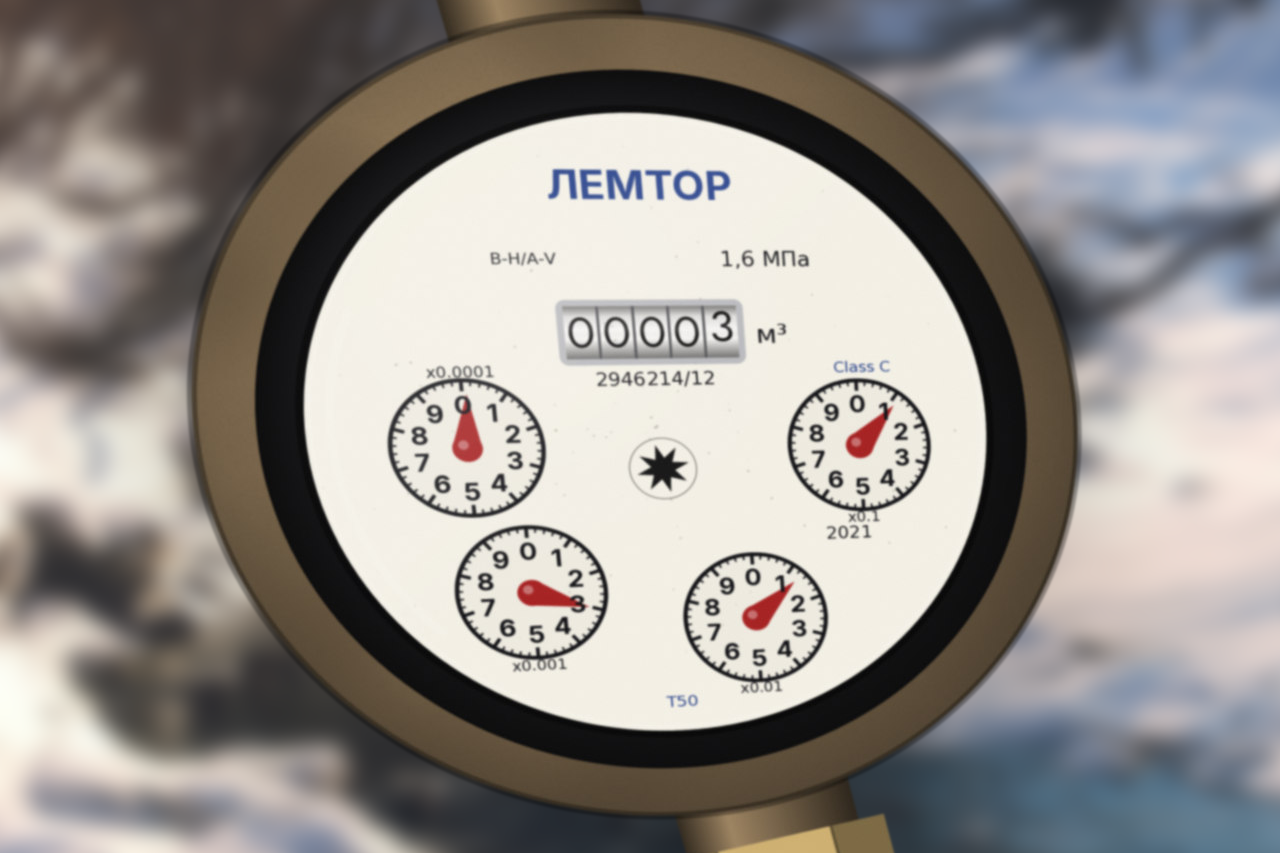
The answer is 3.1130 m³
